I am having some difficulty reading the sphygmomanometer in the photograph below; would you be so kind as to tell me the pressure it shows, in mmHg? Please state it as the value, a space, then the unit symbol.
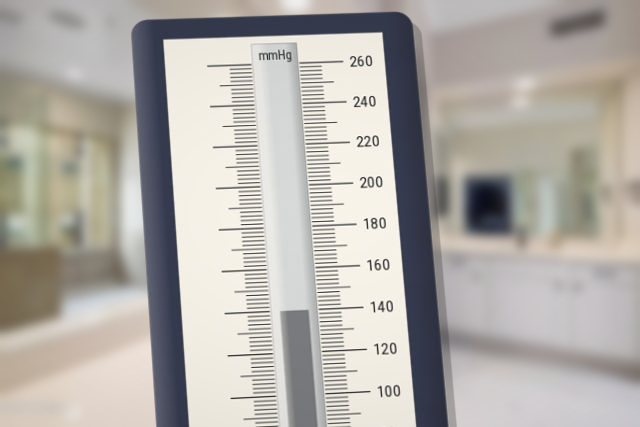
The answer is 140 mmHg
